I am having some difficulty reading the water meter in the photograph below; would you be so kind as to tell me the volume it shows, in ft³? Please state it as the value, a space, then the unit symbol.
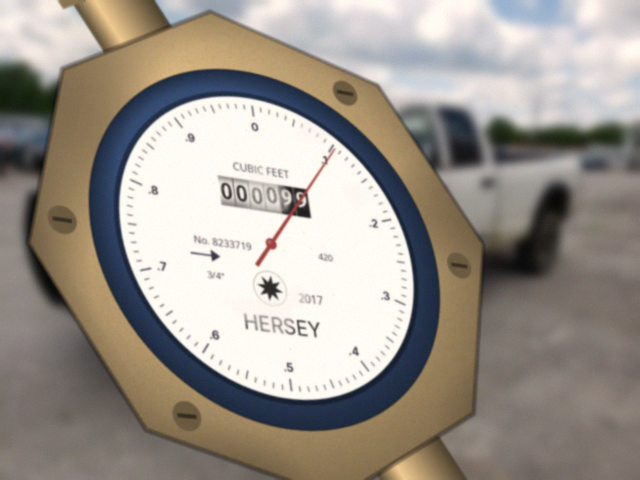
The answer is 99.10 ft³
